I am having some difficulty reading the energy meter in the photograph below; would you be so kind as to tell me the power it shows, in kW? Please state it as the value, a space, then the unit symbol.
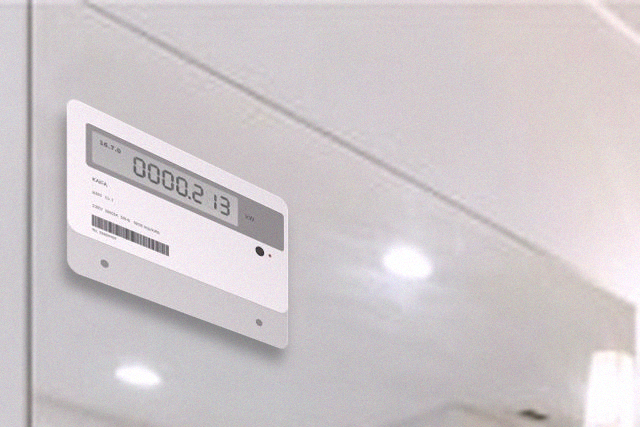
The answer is 0.213 kW
